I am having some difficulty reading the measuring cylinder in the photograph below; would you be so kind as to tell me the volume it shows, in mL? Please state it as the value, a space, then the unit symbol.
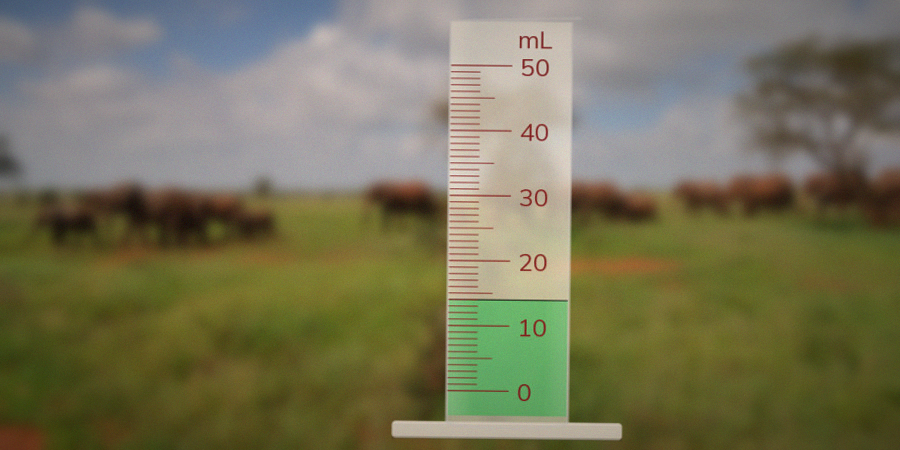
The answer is 14 mL
